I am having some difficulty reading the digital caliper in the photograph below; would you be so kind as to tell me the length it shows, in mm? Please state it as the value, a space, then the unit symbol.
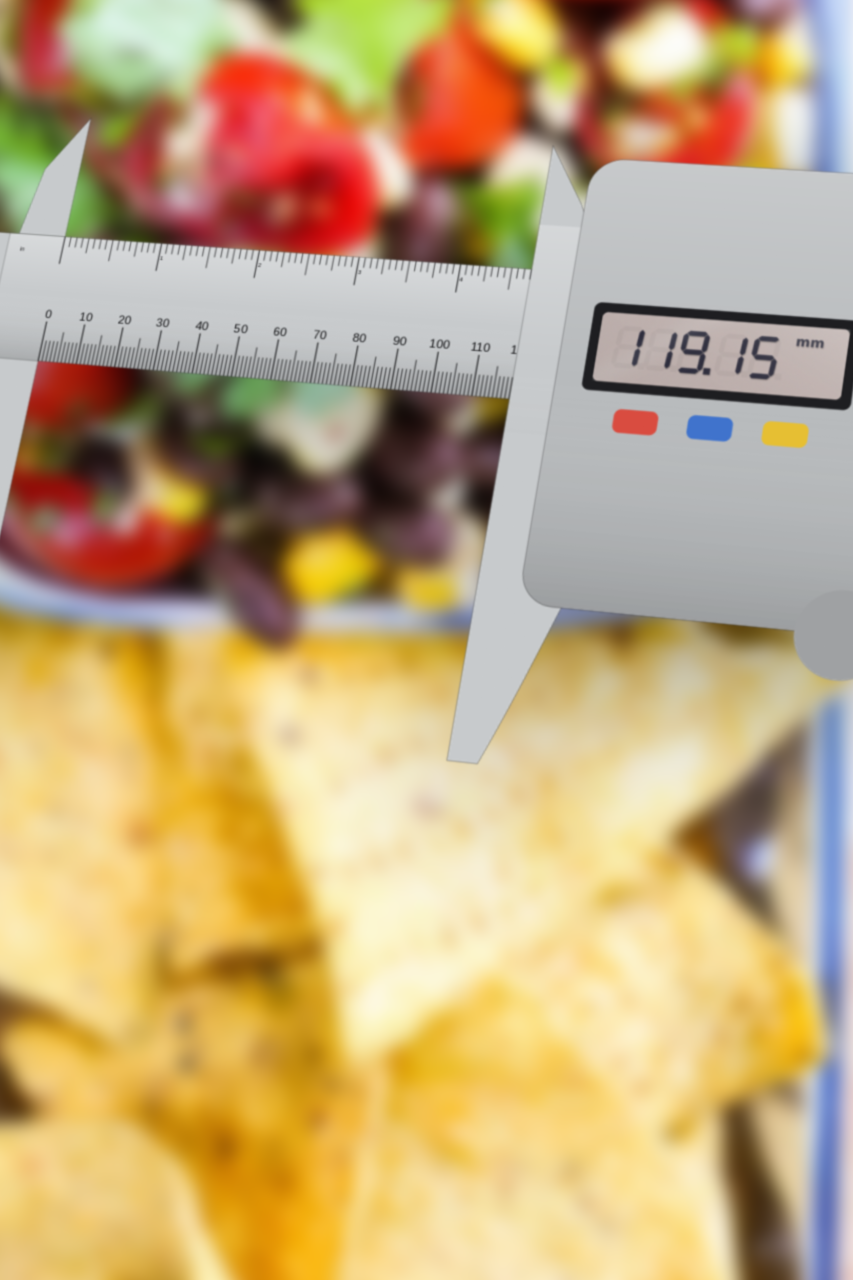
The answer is 119.15 mm
